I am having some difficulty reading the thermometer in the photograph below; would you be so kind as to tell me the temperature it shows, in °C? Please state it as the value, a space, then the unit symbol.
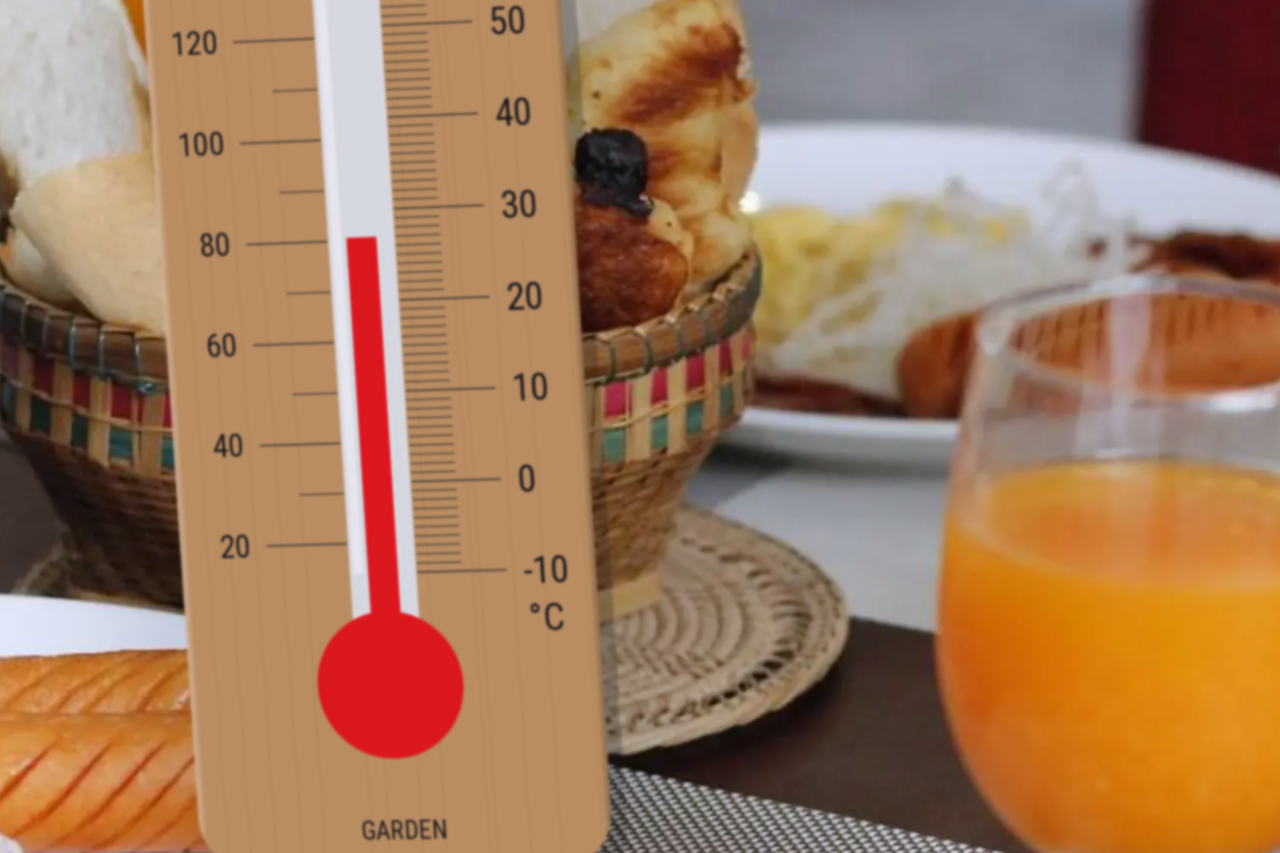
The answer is 27 °C
